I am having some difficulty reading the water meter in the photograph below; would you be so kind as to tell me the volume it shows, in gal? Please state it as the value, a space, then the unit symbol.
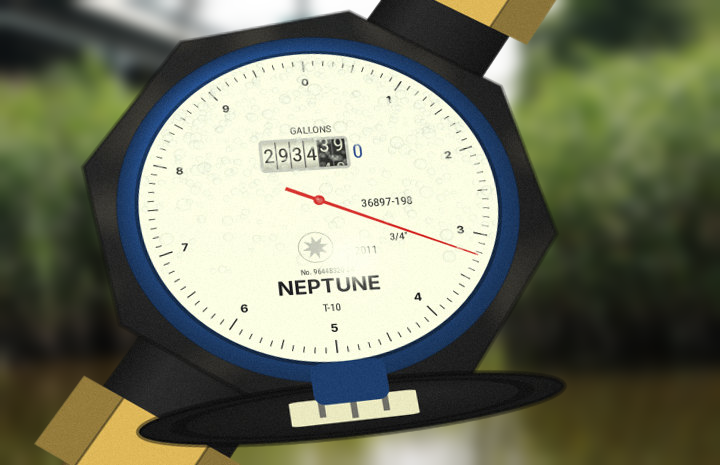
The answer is 2934393.2 gal
